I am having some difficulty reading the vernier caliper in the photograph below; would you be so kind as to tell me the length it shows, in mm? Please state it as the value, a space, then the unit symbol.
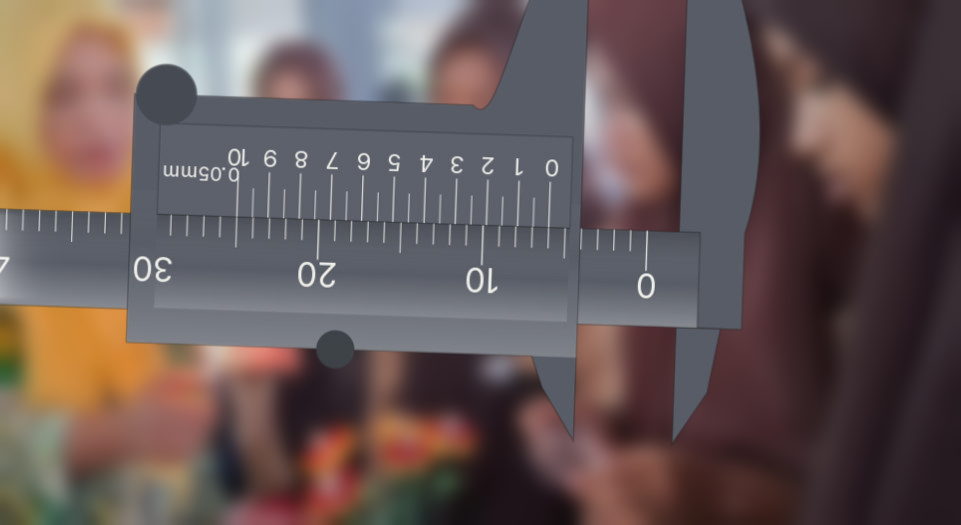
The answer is 6.0 mm
